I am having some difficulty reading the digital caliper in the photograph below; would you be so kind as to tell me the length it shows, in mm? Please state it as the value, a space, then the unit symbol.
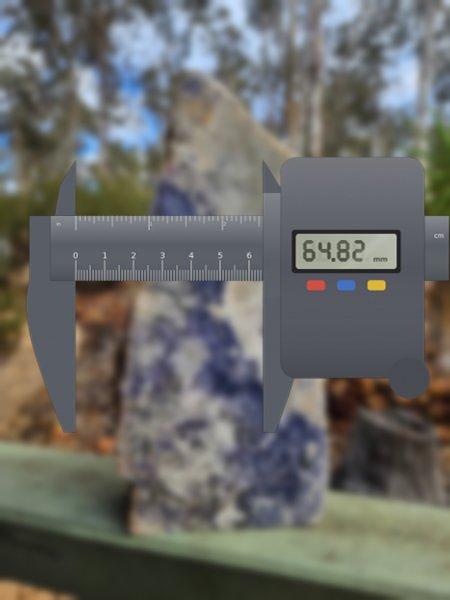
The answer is 64.82 mm
